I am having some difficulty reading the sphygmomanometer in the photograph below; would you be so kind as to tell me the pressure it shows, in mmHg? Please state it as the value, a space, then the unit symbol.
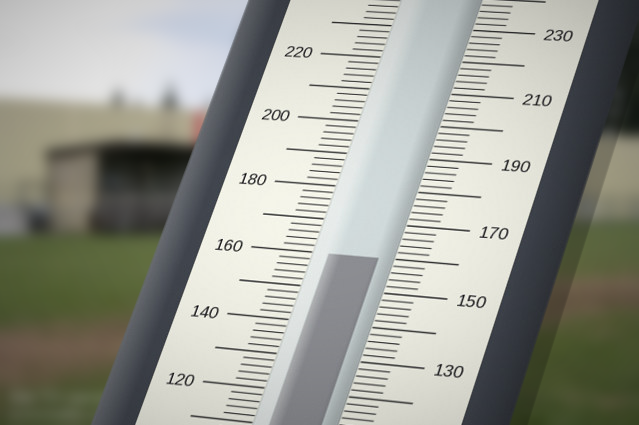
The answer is 160 mmHg
